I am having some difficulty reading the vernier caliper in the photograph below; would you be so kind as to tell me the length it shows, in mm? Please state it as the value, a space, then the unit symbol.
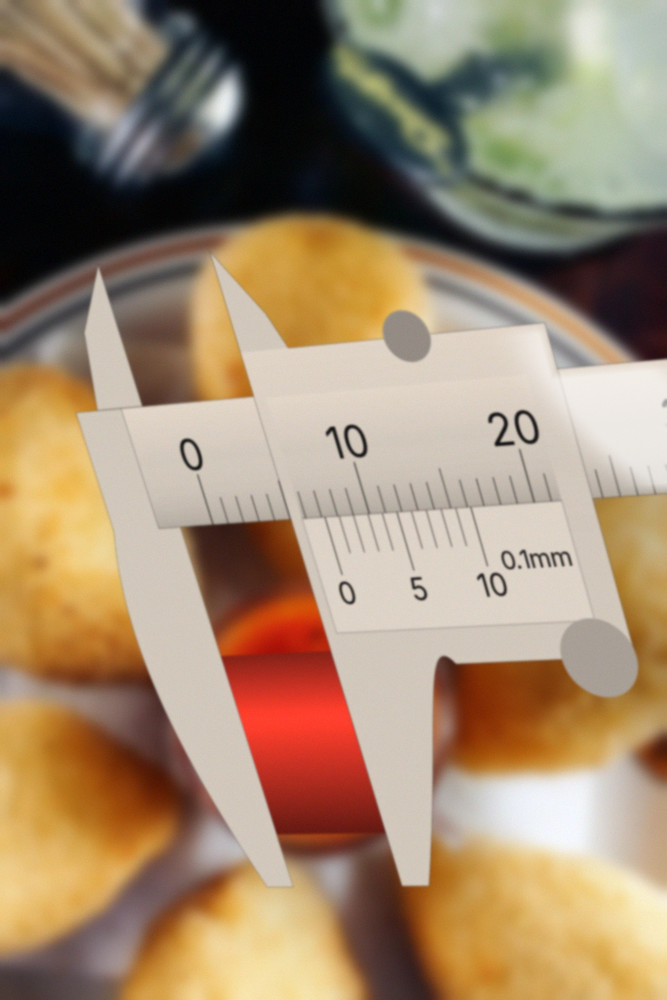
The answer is 7.2 mm
